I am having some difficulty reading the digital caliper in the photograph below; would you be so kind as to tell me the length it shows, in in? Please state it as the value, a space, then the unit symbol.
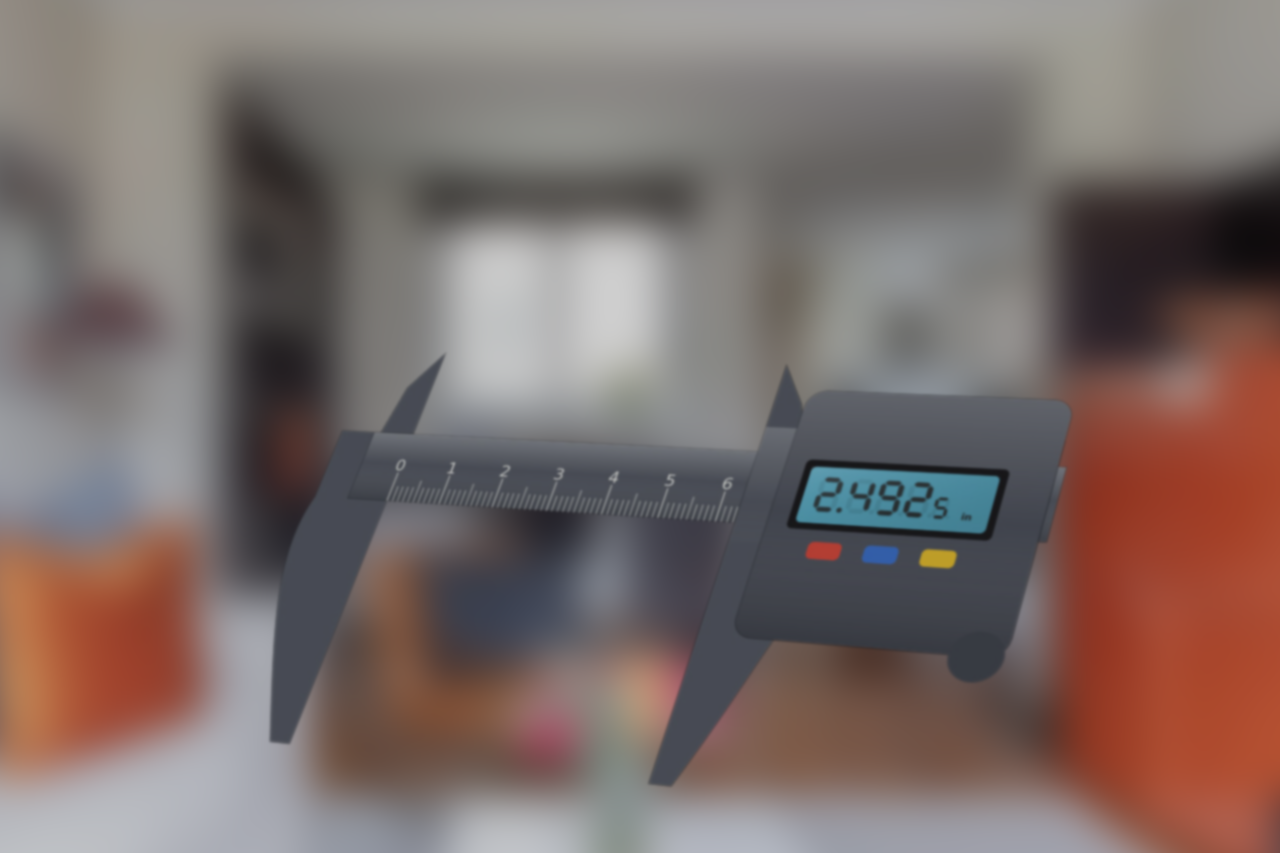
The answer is 2.4925 in
